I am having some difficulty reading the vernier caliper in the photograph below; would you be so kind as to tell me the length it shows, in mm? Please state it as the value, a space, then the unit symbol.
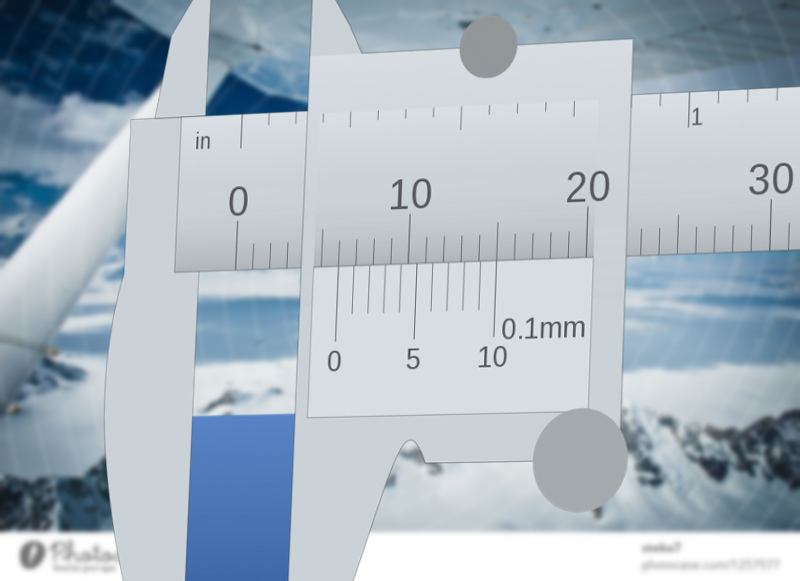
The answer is 6.0 mm
